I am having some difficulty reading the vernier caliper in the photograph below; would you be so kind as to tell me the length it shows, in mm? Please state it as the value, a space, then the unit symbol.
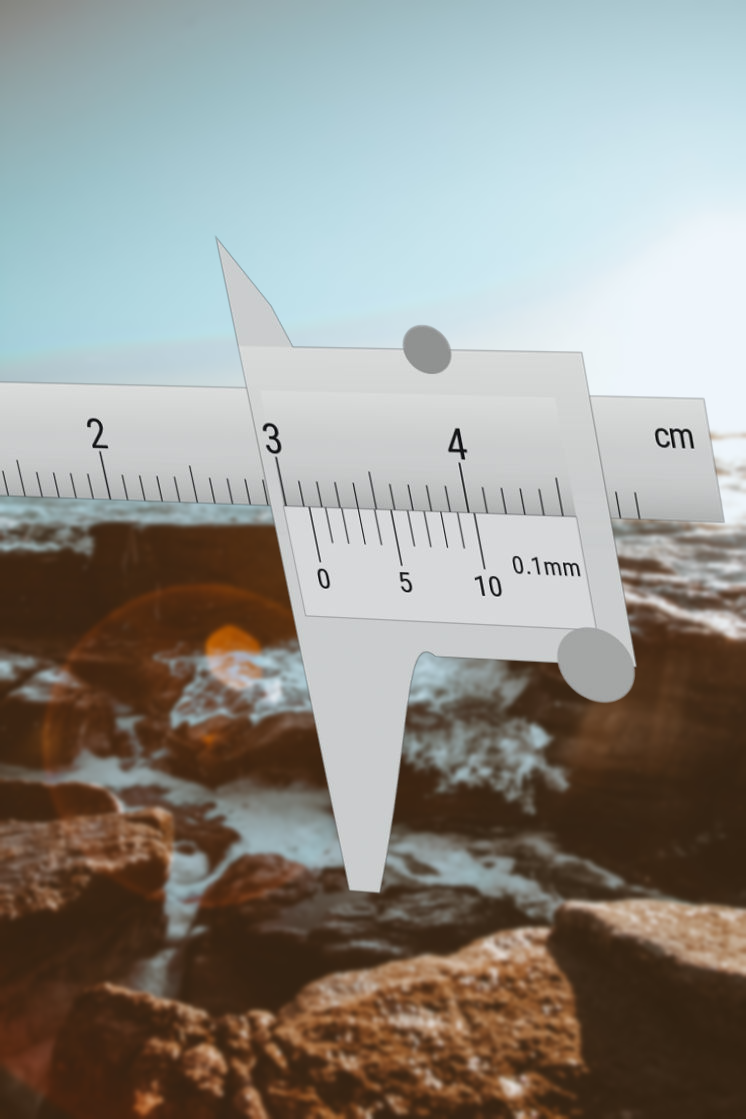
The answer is 31.3 mm
